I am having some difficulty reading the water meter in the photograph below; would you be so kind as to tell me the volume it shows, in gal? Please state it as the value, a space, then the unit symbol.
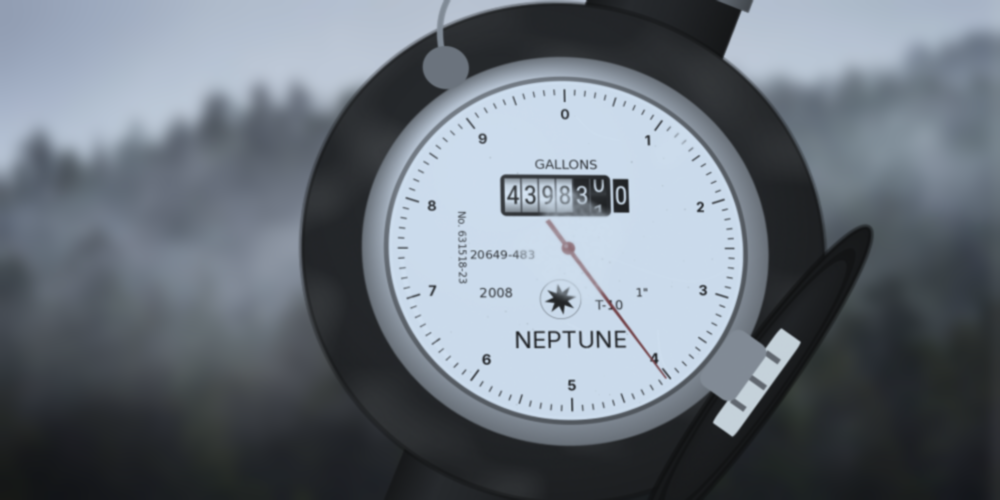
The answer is 4398304.0 gal
